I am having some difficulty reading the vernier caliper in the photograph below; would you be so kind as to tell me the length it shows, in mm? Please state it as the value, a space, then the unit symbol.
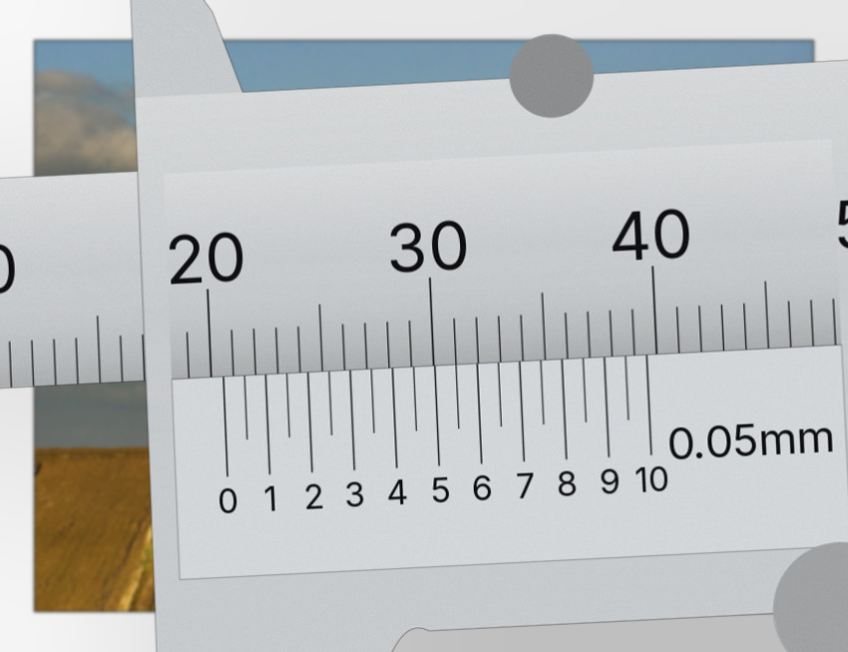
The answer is 20.55 mm
